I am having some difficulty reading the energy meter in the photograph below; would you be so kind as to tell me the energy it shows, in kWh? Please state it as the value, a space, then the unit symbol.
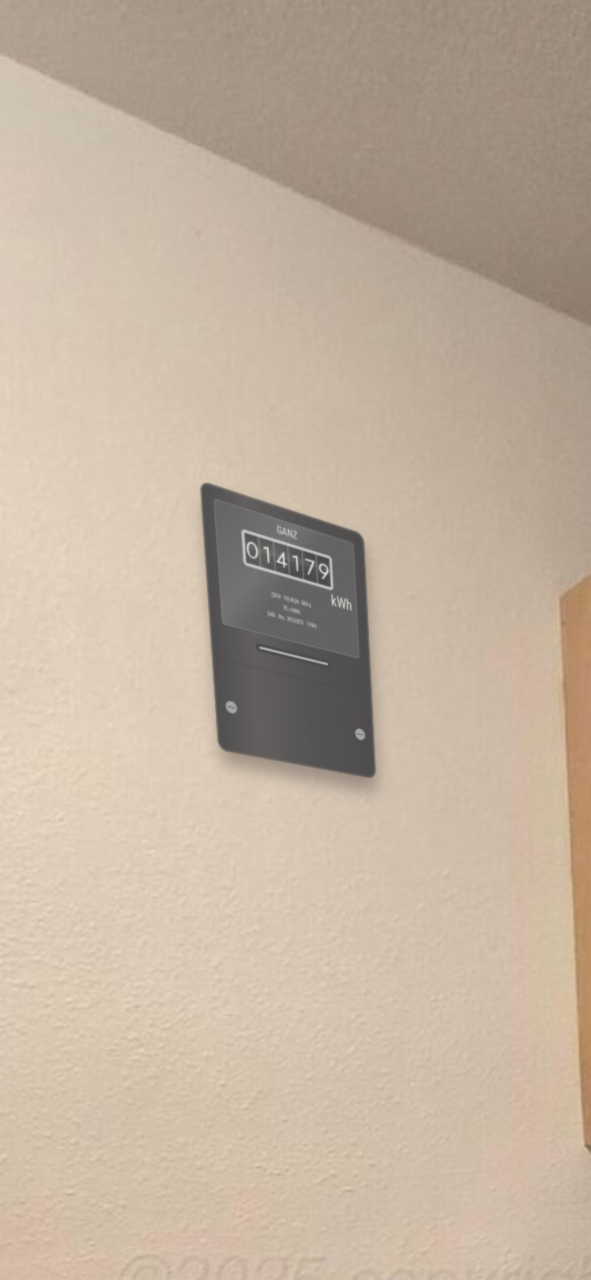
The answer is 14179 kWh
